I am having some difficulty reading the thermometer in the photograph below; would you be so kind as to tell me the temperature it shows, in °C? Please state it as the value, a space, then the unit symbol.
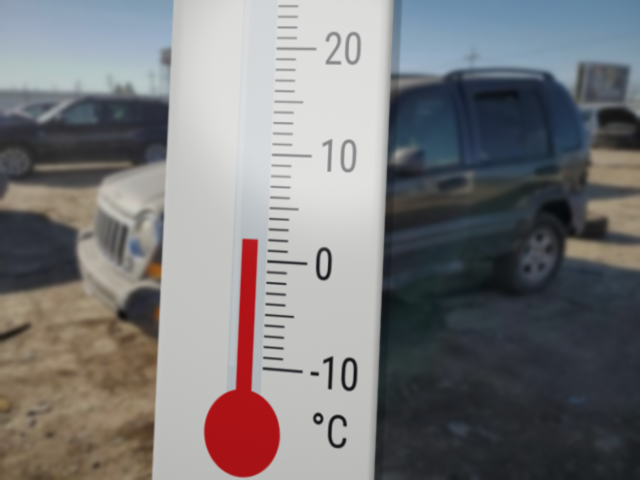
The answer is 2 °C
